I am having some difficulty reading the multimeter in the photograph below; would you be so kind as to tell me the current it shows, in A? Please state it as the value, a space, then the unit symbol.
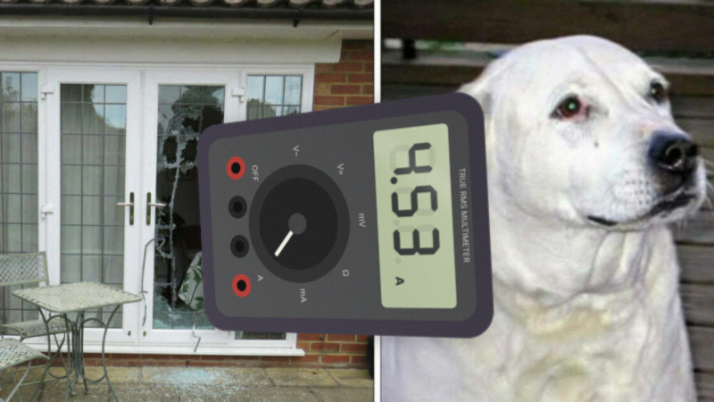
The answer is 4.53 A
